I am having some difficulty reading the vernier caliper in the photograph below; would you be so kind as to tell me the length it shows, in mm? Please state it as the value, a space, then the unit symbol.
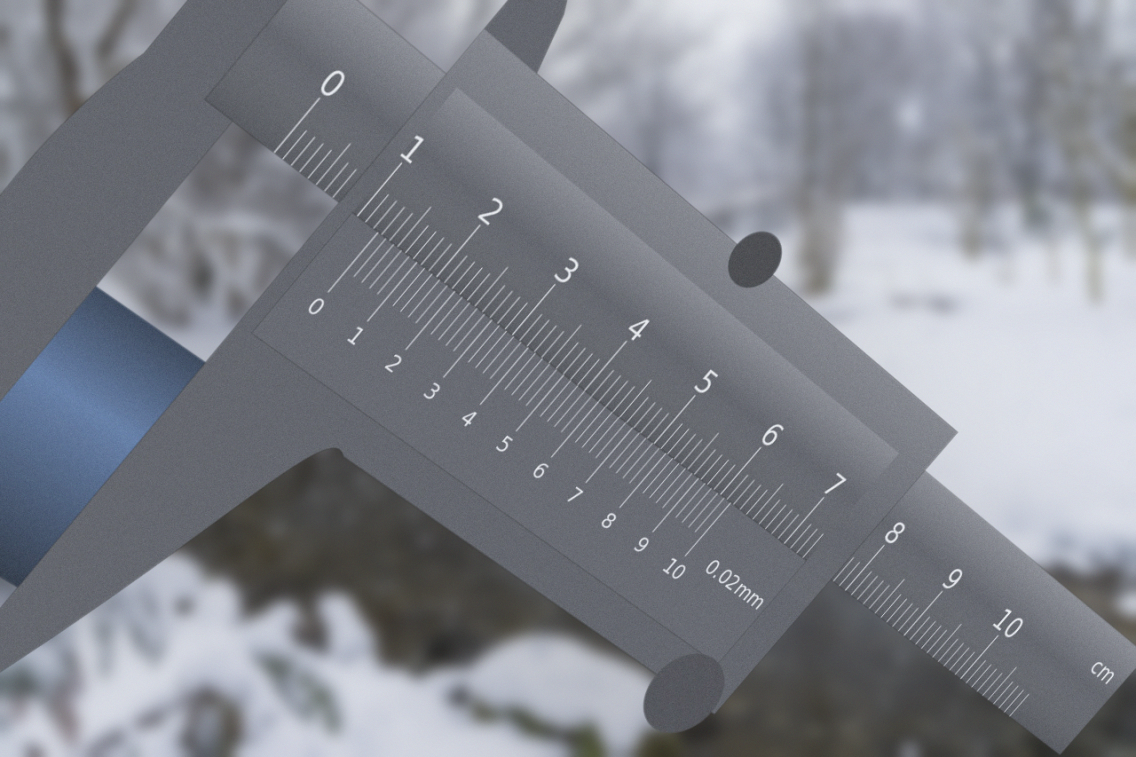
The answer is 12.6 mm
